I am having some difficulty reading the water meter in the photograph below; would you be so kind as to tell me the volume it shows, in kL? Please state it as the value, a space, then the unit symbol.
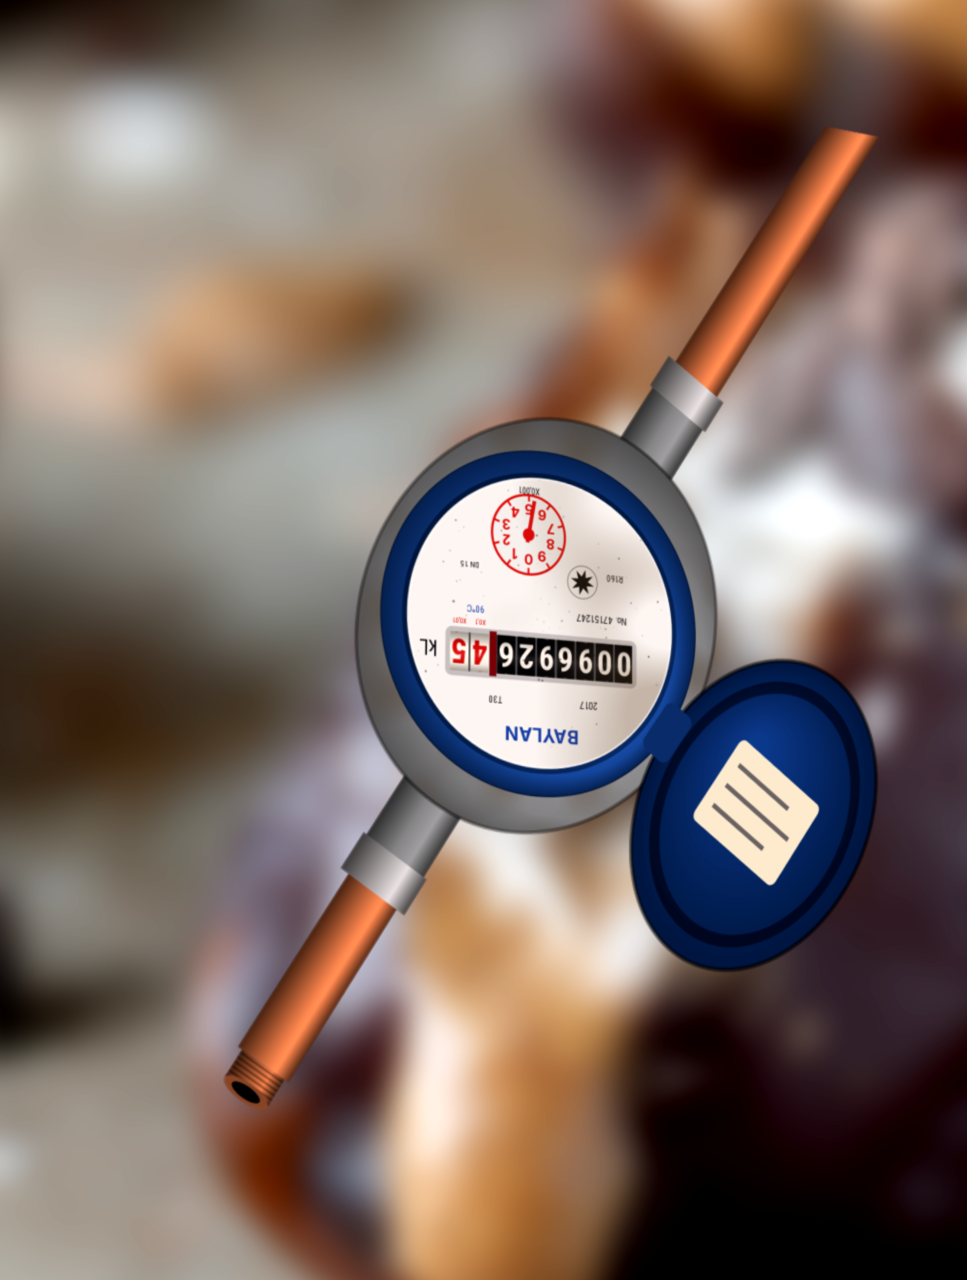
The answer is 96926.455 kL
